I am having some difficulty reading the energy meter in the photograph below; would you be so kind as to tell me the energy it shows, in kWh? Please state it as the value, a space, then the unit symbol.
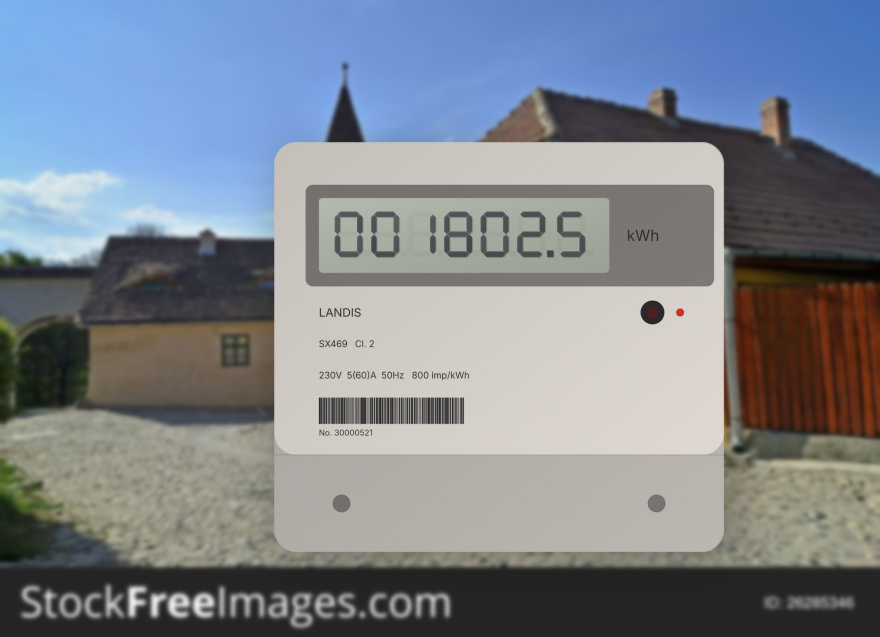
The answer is 1802.5 kWh
